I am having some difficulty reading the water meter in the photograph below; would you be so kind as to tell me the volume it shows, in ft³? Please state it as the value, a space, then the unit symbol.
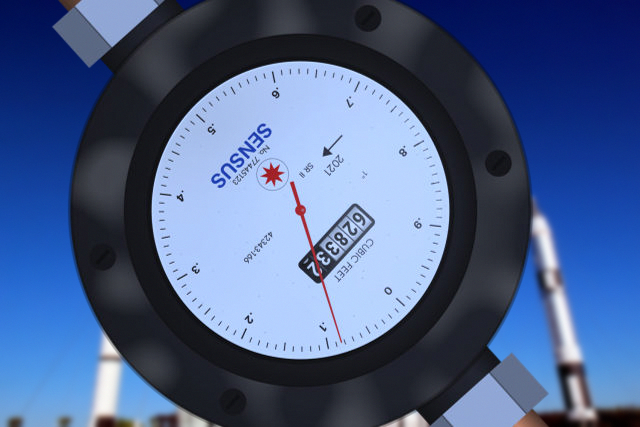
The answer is 628332.08 ft³
